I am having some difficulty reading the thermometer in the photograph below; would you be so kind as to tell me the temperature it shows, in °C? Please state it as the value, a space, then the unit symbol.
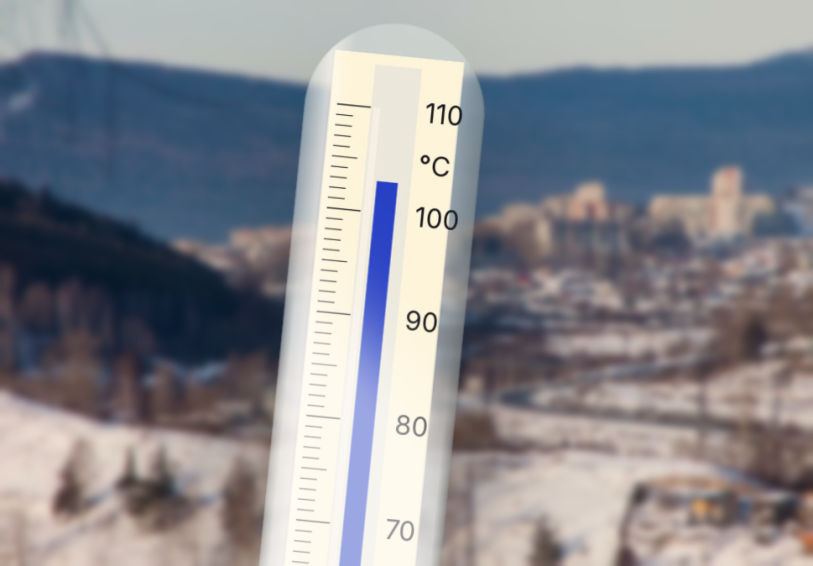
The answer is 103 °C
